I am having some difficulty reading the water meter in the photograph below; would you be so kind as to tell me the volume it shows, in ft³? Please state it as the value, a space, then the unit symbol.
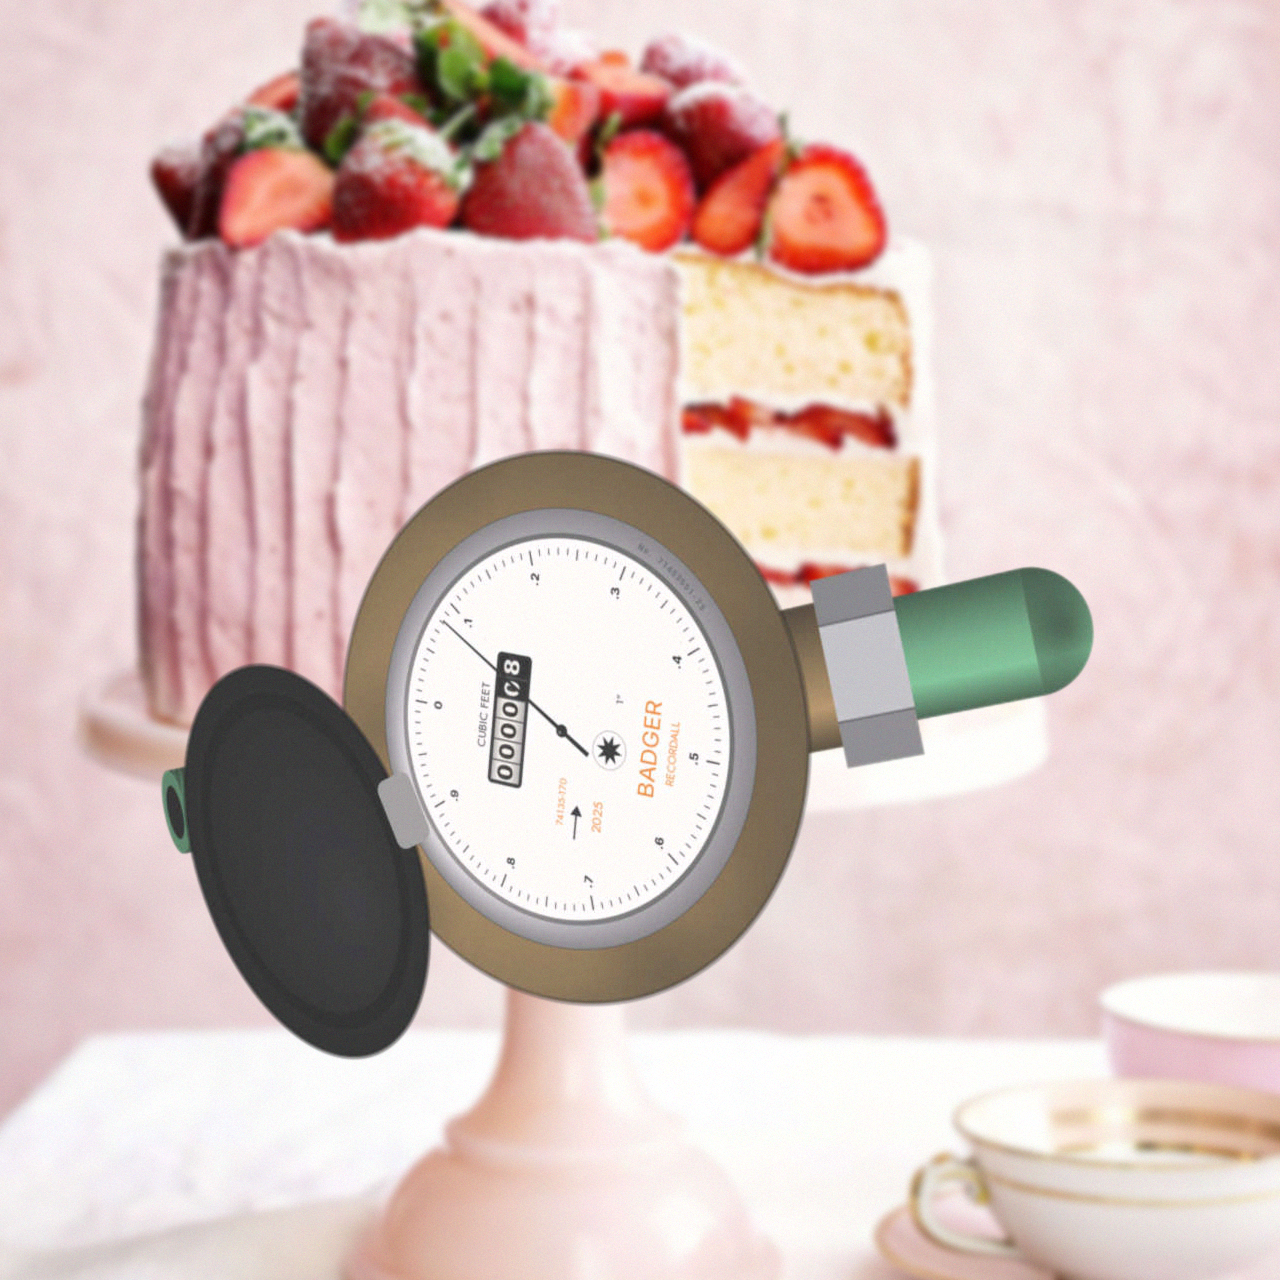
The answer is 8.08 ft³
